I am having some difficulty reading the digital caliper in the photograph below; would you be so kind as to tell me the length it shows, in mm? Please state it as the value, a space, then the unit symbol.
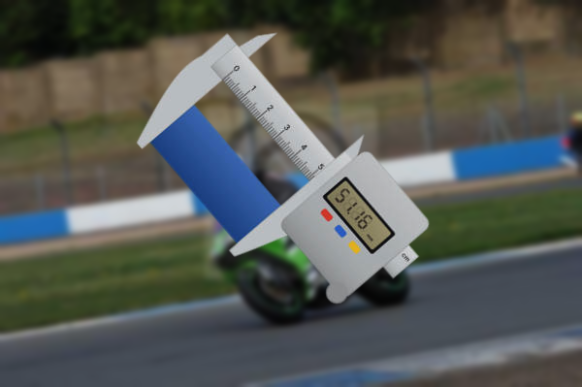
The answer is 51.16 mm
